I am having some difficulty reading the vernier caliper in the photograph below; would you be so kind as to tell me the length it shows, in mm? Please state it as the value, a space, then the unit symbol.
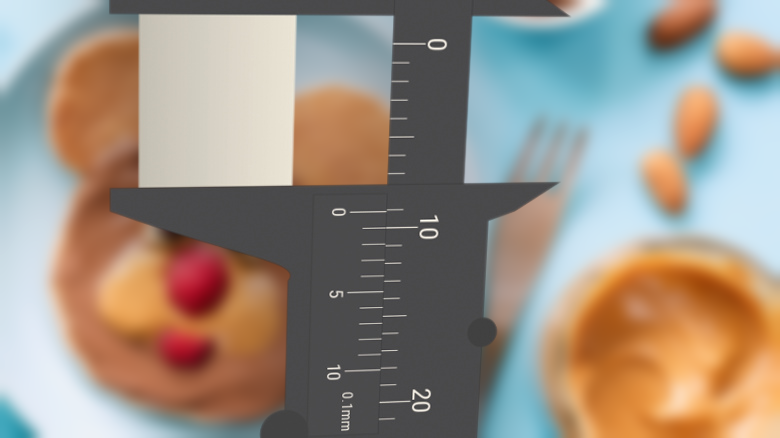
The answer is 9.1 mm
